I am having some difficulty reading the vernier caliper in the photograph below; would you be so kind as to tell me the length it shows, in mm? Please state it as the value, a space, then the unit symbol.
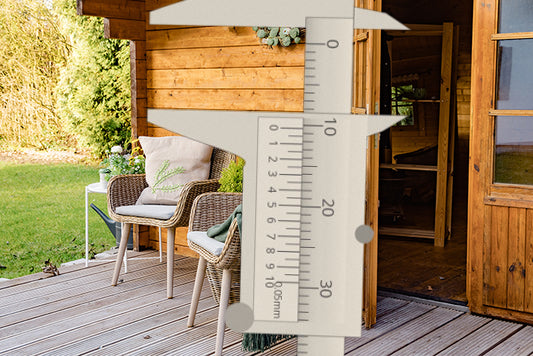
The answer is 10.4 mm
